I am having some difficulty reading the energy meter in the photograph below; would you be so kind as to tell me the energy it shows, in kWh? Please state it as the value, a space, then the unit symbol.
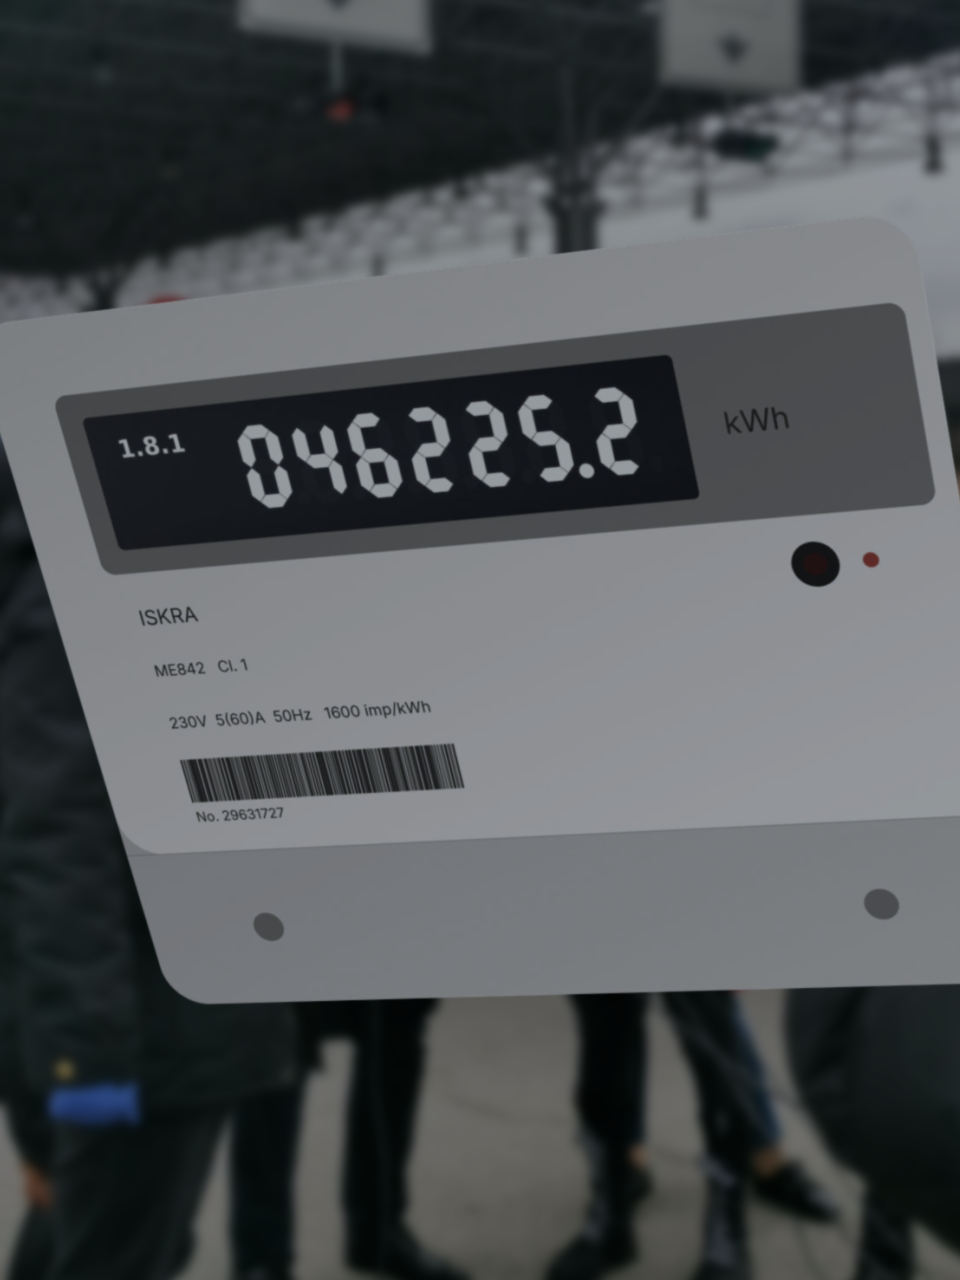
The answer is 46225.2 kWh
